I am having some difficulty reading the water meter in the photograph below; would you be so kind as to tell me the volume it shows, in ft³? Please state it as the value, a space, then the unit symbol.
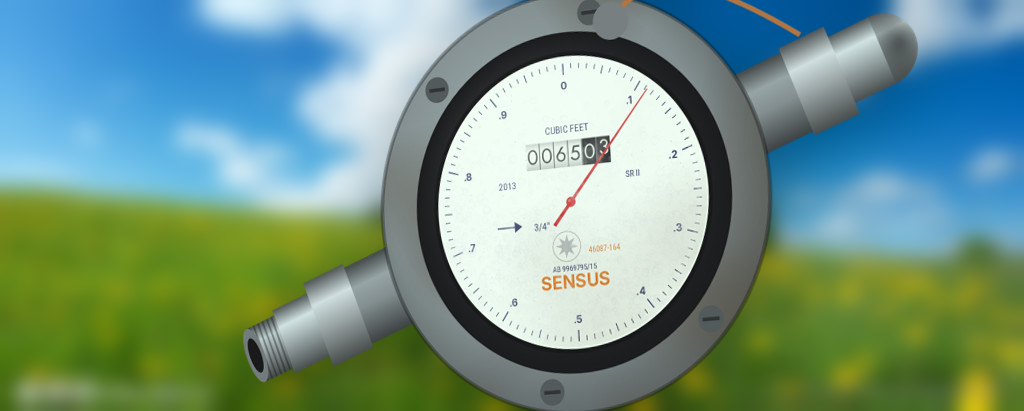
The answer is 6503.11 ft³
